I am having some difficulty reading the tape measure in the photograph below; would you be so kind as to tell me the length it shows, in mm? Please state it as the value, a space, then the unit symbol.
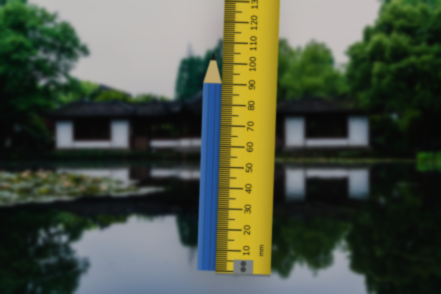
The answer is 105 mm
